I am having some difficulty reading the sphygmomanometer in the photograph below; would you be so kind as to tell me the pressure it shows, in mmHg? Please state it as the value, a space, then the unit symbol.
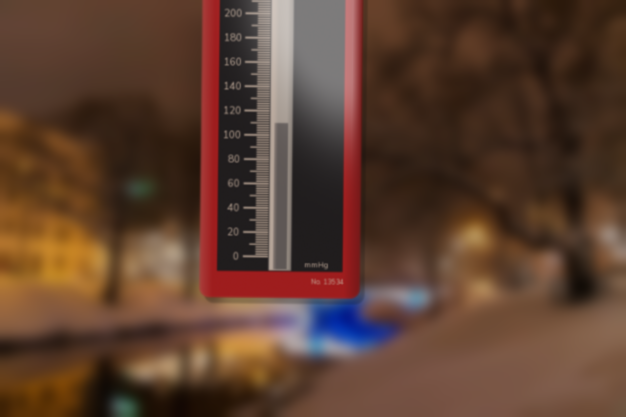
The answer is 110 mmHg
